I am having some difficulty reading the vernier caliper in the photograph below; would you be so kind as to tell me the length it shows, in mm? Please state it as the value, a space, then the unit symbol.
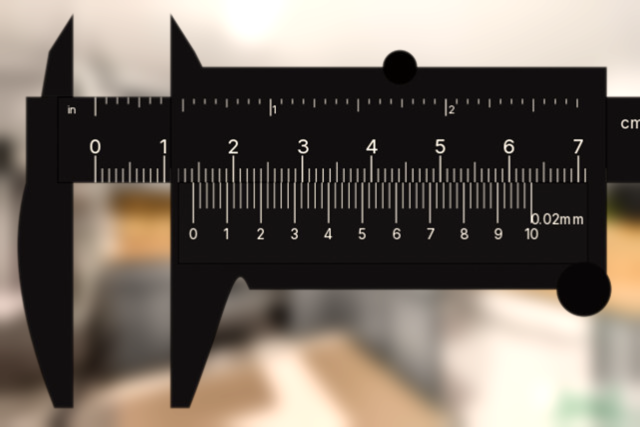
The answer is 14.2 mm
